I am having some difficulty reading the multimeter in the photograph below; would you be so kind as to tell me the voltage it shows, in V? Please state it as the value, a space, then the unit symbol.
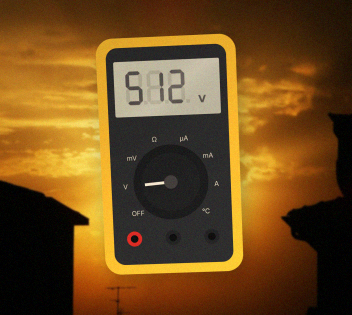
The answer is 512 V
